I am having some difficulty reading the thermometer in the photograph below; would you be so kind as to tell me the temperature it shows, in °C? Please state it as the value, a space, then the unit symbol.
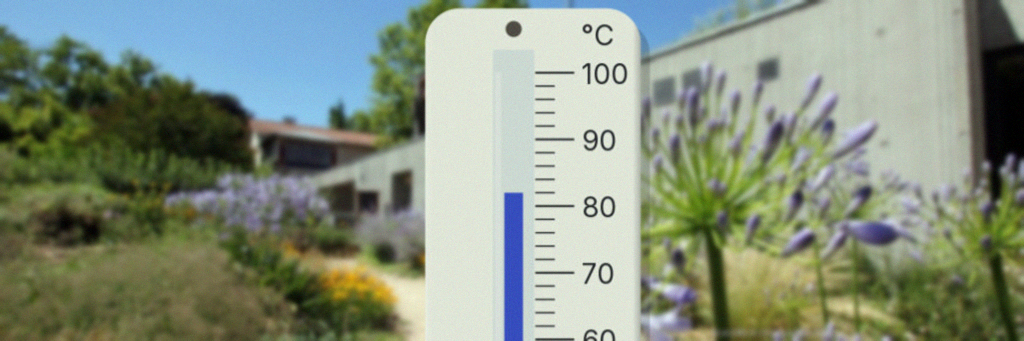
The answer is 82 °C
